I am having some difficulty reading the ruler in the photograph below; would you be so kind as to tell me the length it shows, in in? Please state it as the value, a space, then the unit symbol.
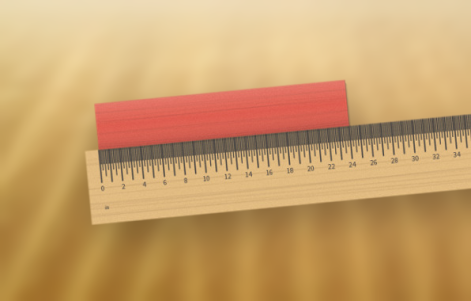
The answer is 24 in
